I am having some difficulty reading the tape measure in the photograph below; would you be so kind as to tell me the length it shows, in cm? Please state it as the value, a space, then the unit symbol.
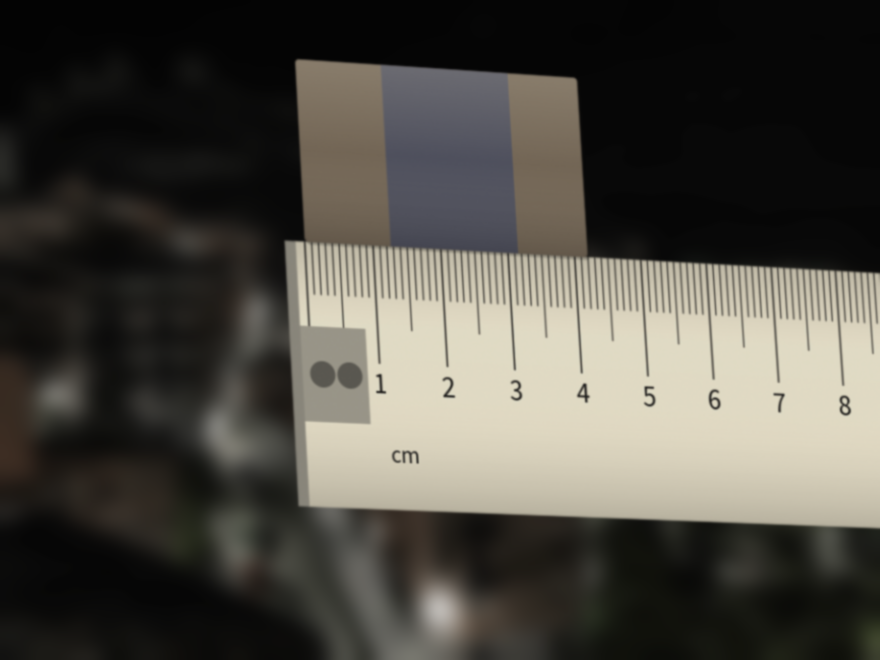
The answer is 4.2 cm
